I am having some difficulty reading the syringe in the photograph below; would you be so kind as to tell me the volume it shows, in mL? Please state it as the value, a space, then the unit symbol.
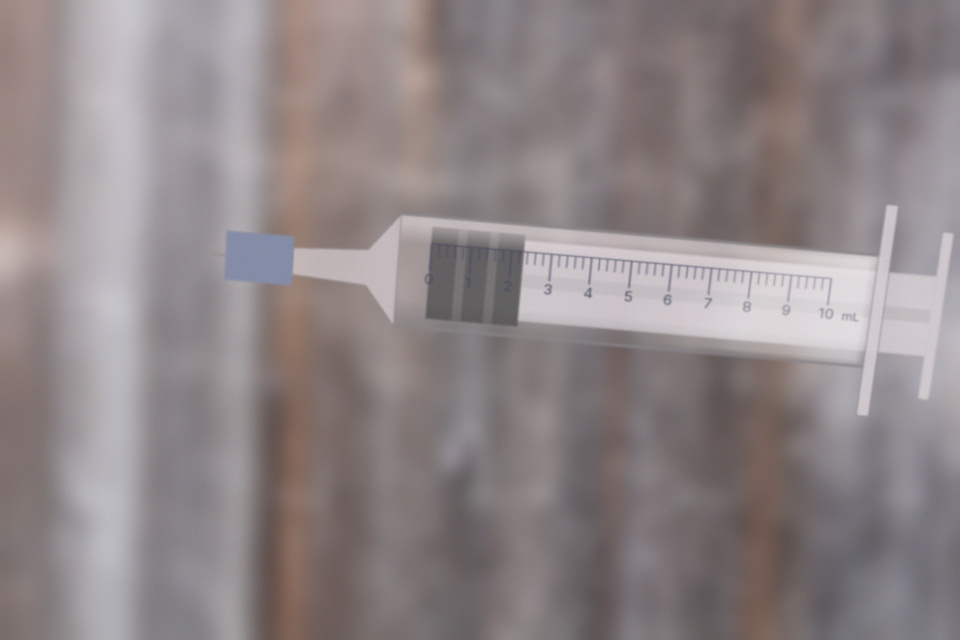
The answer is 0 mL
